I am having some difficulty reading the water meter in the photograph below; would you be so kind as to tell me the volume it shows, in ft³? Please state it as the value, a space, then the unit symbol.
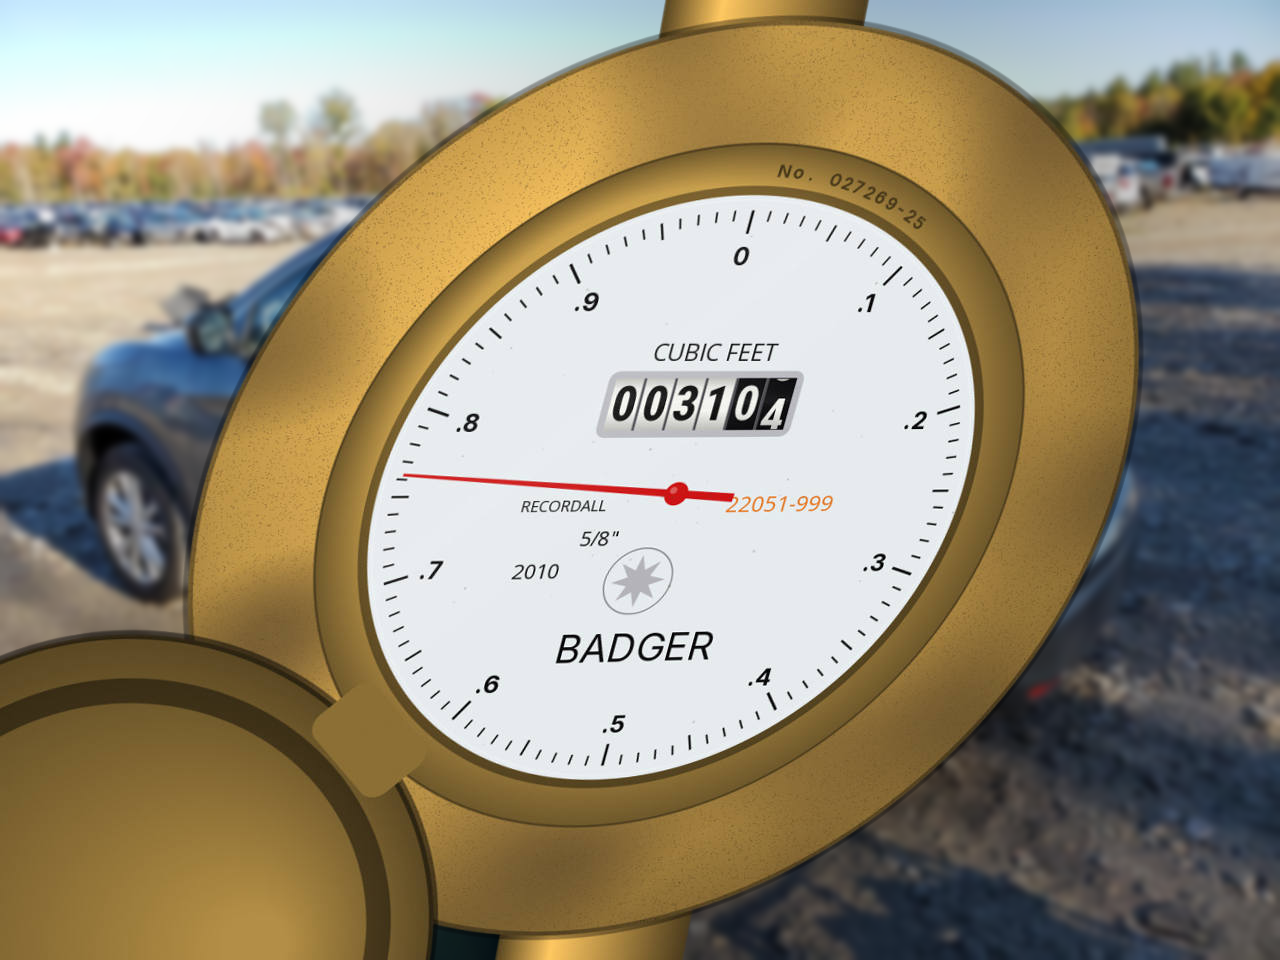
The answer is 3103.76 ft³
